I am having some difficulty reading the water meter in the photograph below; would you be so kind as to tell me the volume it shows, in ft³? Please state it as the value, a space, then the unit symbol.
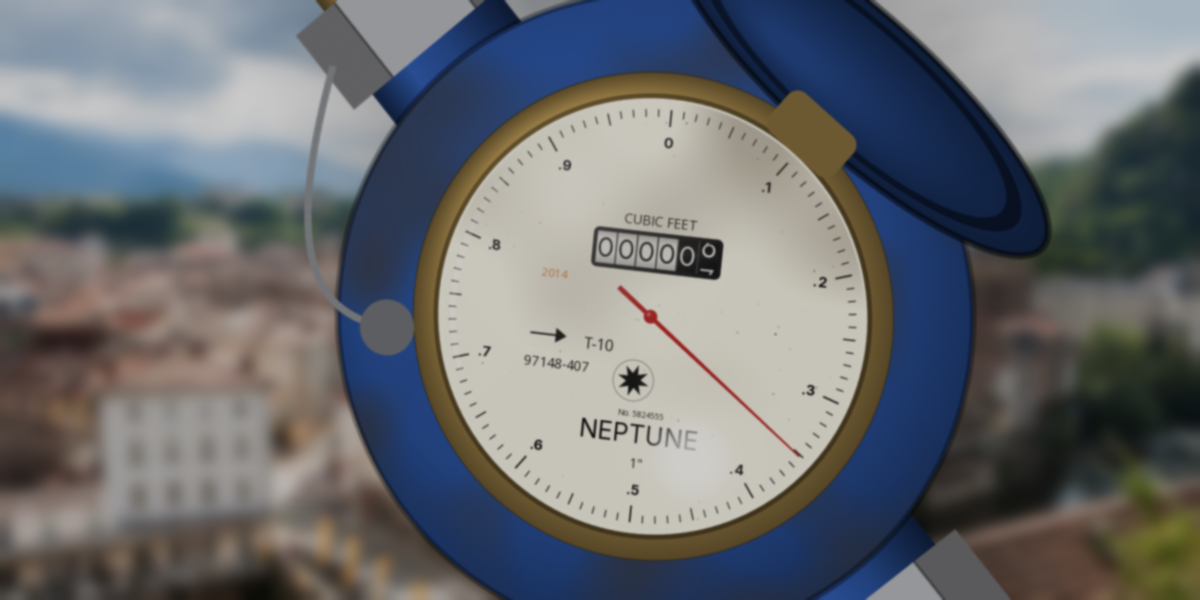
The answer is 6.35 ft³
